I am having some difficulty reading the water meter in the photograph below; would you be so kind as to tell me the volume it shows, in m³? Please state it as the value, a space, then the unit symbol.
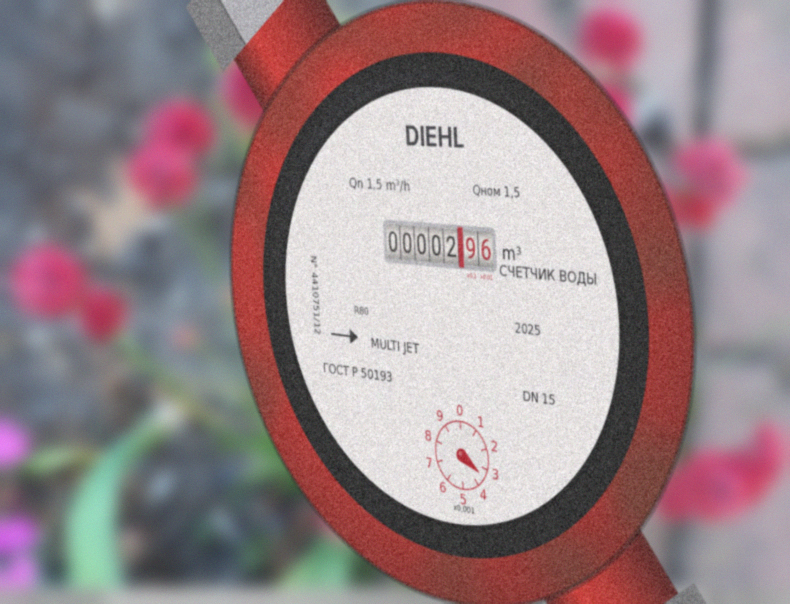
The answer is 2.963 m³
